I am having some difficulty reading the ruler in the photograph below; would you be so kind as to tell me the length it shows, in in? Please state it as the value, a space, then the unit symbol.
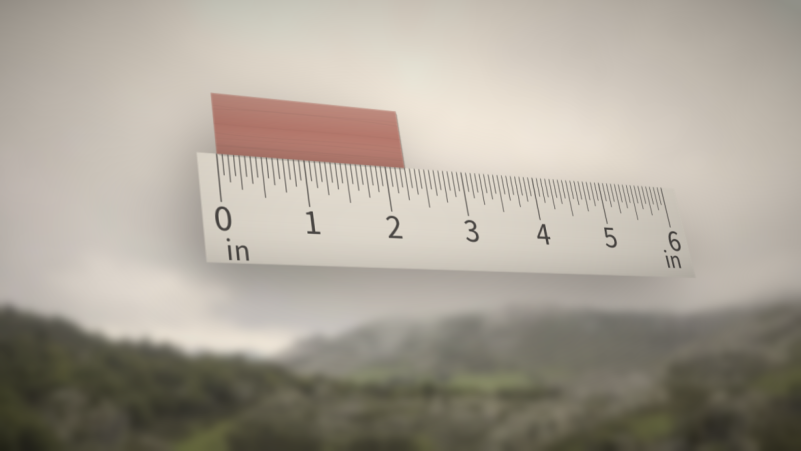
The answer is 2.25 in
